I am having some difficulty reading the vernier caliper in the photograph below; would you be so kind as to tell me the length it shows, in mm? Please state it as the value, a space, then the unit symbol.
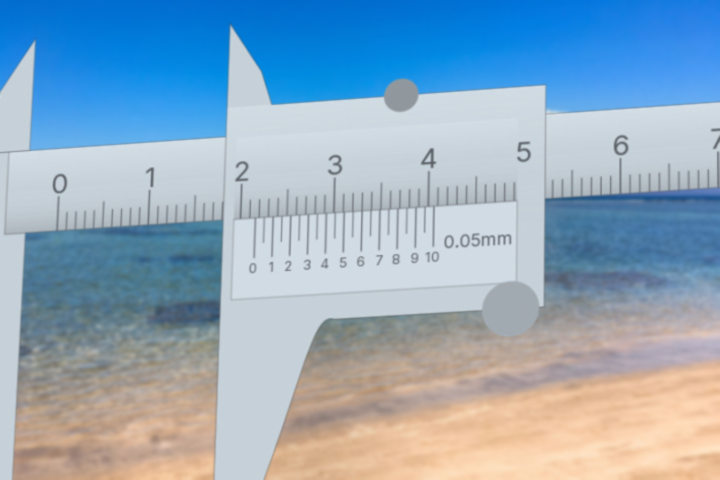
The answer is 21.6 mm
